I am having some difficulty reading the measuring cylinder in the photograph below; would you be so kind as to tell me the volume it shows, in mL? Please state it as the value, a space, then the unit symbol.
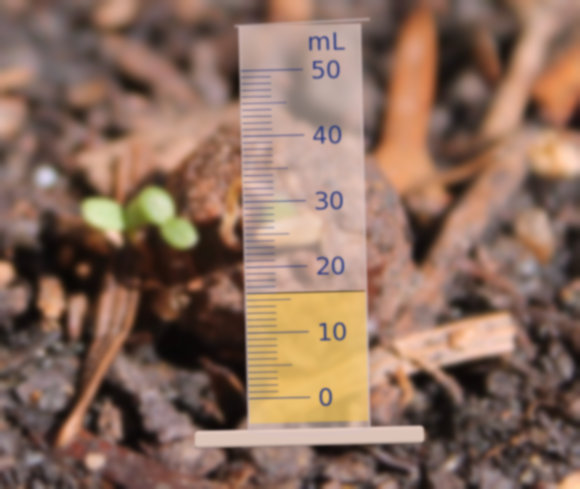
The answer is 16 mL
